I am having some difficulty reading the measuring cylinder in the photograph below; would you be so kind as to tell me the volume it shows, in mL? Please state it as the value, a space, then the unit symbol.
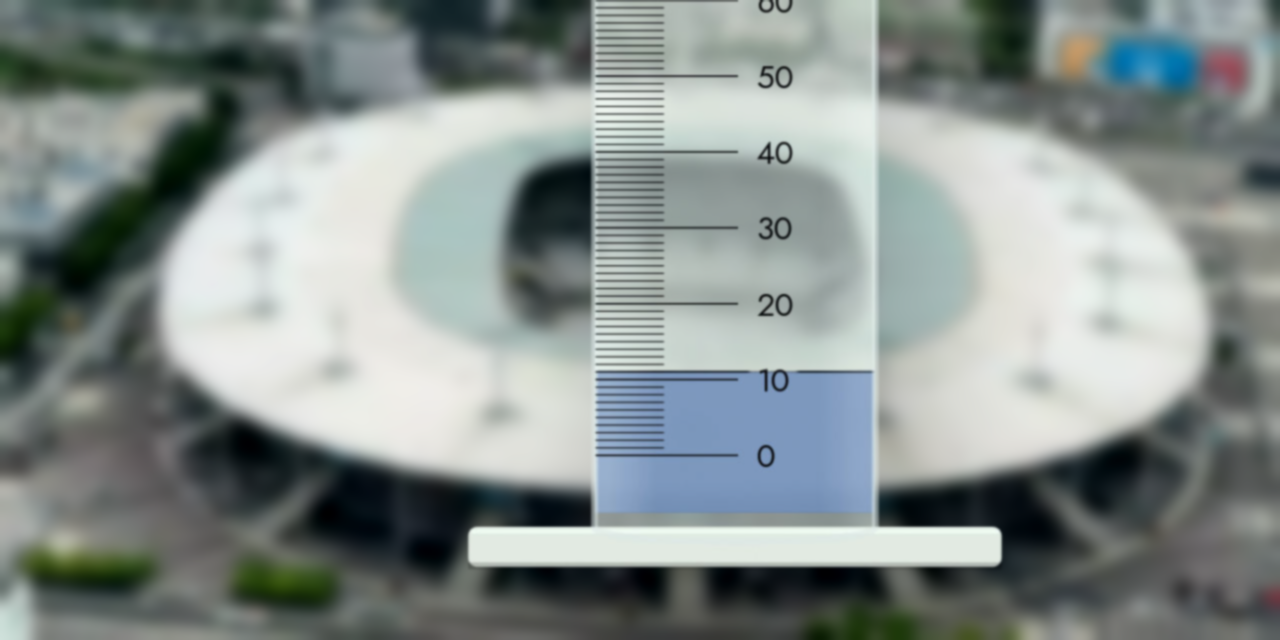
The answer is 11 mL
